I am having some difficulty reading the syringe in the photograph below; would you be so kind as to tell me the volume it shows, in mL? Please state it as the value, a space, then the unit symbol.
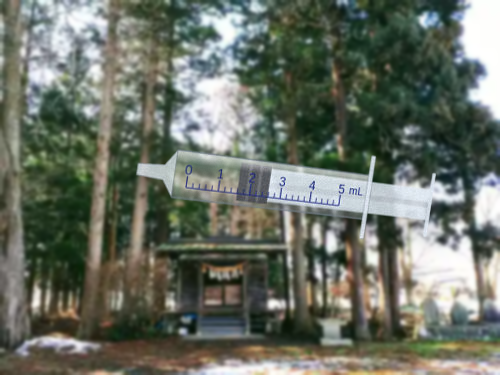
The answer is 1.6 mL
